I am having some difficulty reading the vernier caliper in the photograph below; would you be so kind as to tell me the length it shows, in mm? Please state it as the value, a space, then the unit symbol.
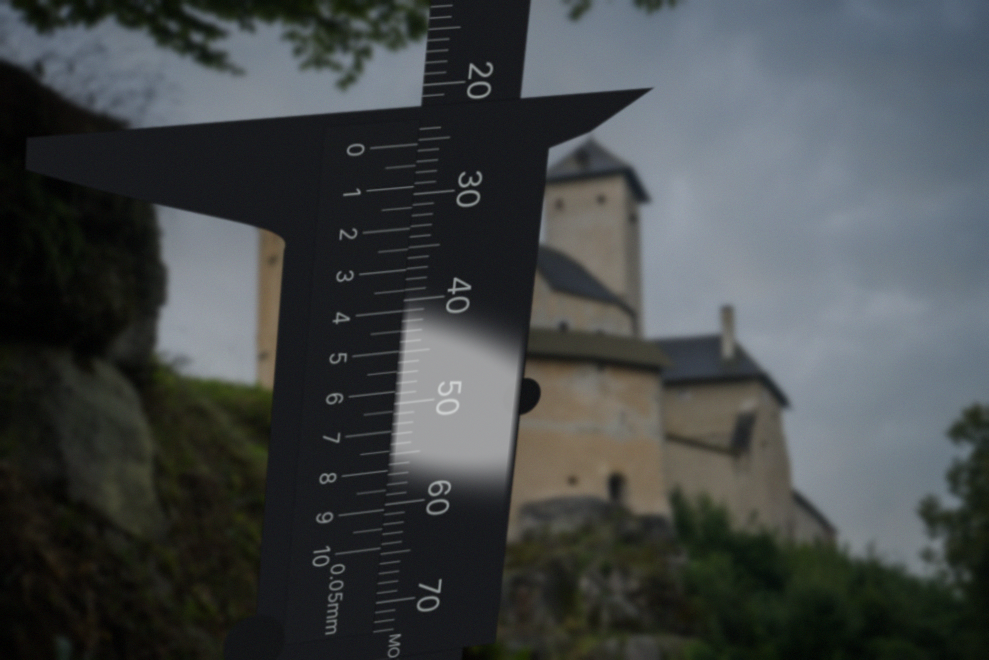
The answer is 25.4 mm
